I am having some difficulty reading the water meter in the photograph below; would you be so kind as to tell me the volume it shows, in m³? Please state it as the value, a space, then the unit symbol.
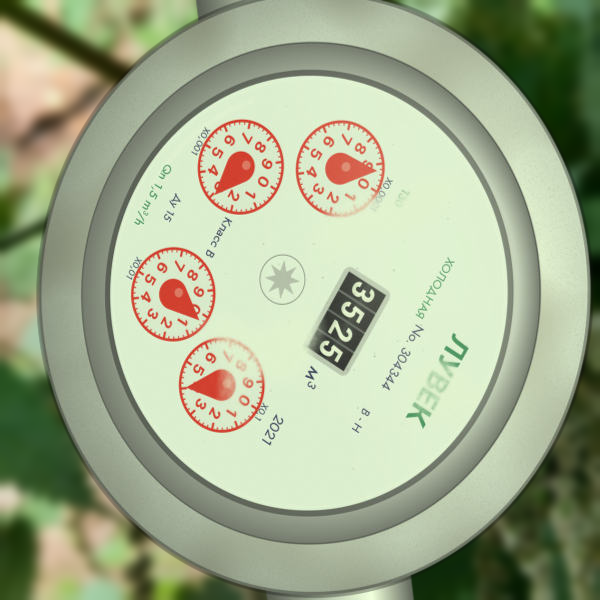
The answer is 3525.4029 m³
